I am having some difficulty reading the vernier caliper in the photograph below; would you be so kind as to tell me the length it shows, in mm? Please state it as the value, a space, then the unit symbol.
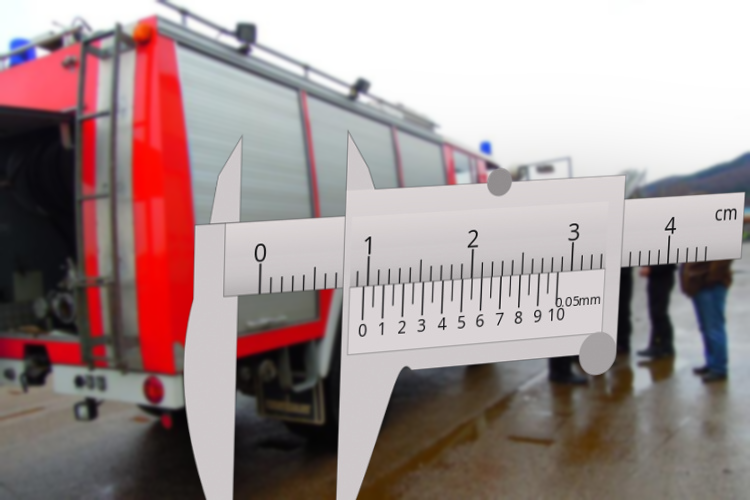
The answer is 9.6 mm
